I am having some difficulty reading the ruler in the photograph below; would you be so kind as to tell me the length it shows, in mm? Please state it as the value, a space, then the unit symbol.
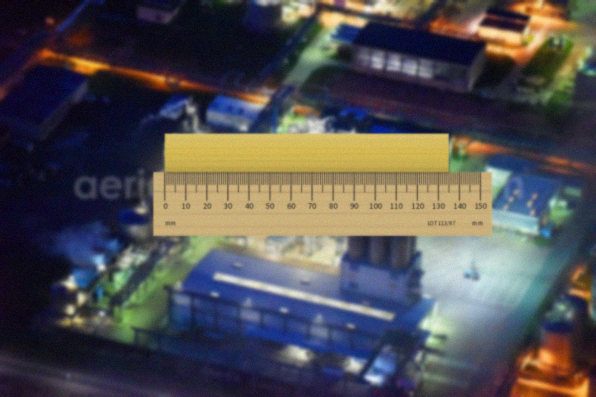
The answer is 135 mm
